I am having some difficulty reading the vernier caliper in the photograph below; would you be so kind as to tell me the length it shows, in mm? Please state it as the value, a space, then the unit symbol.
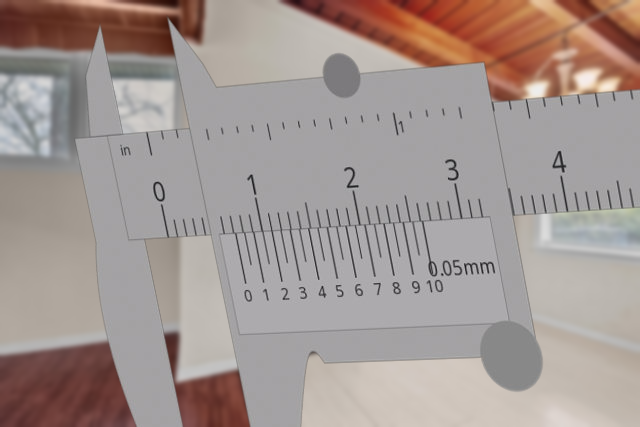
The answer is 7.2 mm
